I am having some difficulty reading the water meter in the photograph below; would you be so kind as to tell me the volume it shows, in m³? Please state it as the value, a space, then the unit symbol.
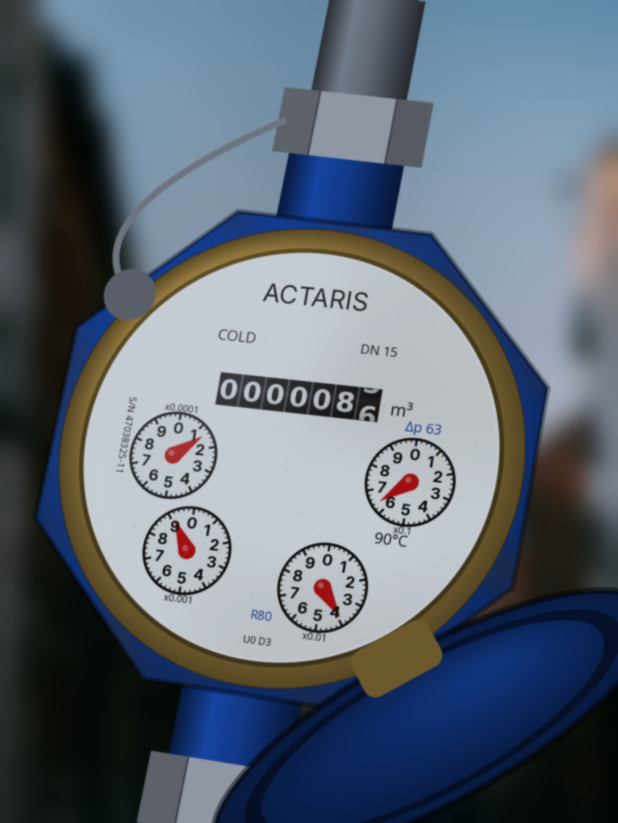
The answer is 85.6391 m³
